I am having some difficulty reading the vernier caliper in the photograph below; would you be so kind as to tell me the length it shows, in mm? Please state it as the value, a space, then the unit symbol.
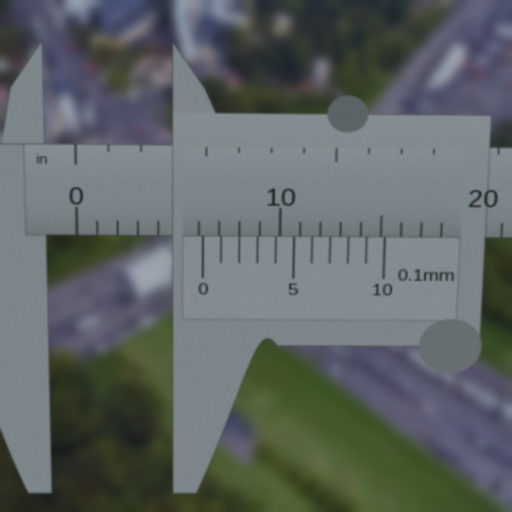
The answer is 6.2 mm
